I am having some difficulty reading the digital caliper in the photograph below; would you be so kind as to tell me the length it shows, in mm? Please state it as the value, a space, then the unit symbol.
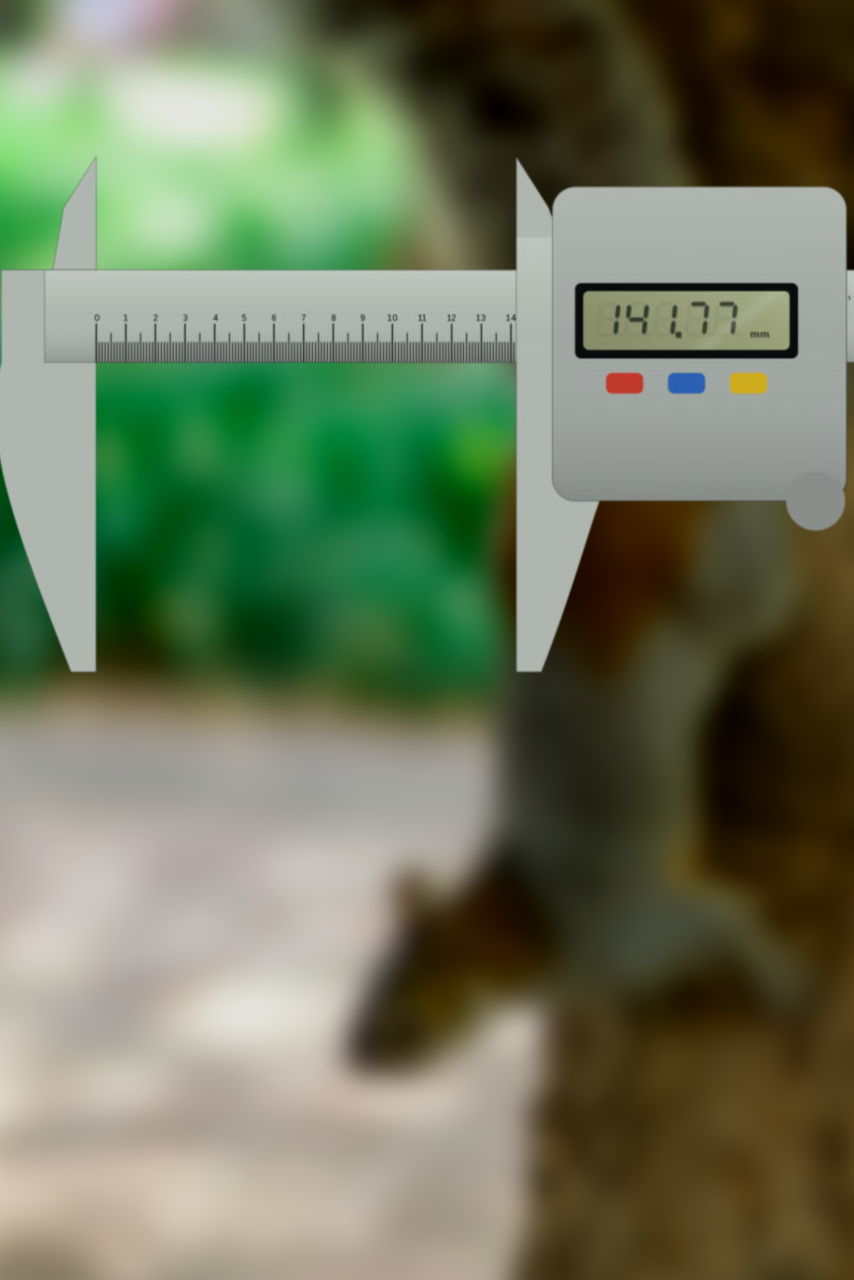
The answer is 141.77 mm
